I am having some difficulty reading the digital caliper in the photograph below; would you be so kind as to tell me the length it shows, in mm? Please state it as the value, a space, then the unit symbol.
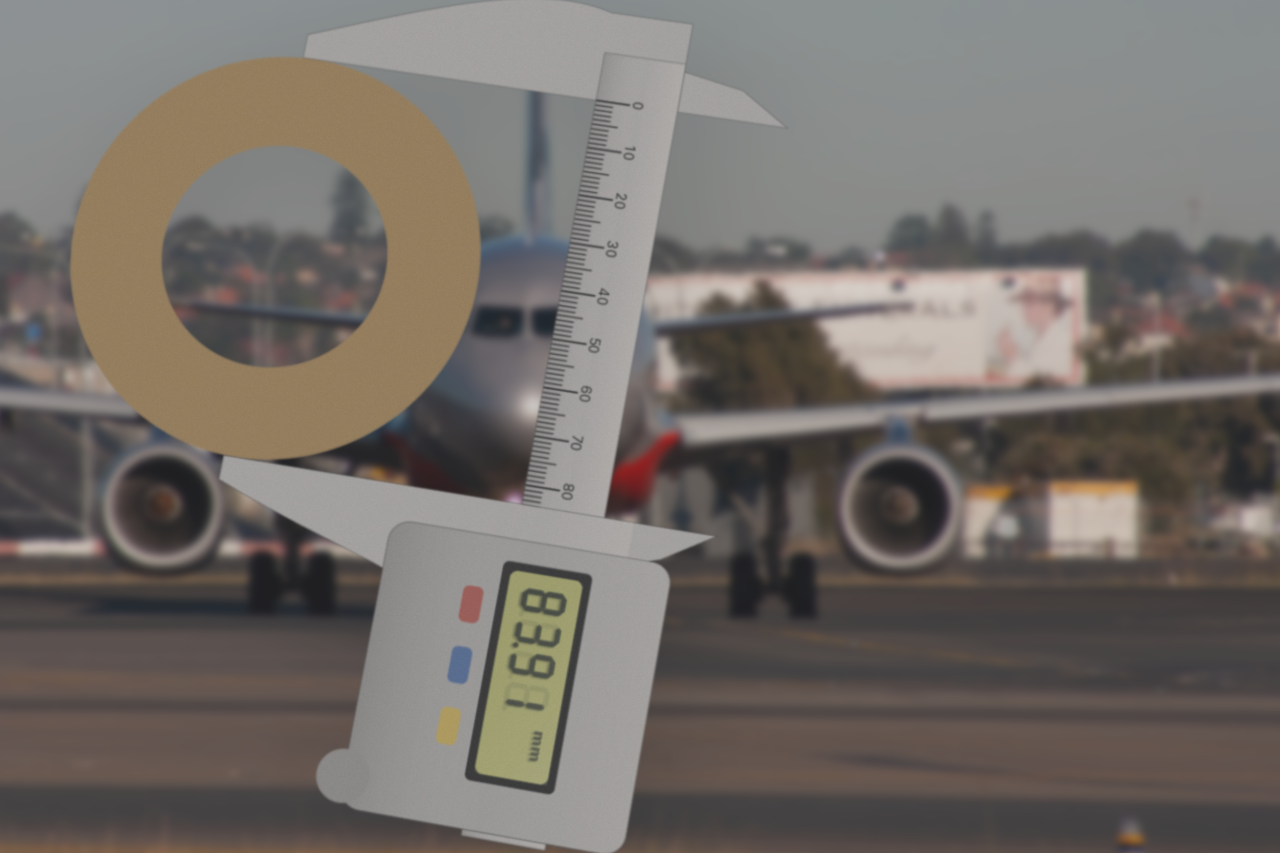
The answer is 83.91 mm
